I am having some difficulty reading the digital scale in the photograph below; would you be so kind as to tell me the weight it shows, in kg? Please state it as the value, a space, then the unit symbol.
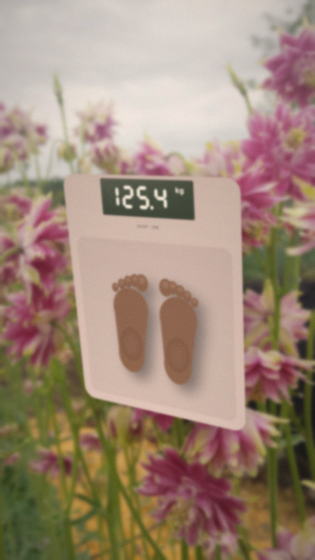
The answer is 125.4 kg
